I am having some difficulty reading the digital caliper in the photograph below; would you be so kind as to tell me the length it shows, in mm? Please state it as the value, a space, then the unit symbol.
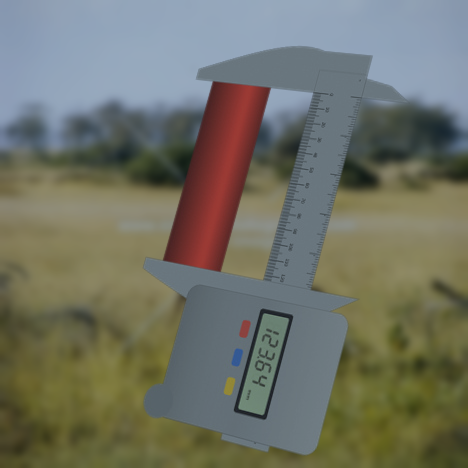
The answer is 123.64 mm
